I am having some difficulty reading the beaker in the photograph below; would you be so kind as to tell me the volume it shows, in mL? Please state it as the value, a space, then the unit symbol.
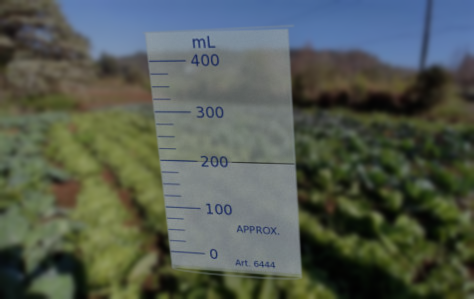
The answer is 200 mL
